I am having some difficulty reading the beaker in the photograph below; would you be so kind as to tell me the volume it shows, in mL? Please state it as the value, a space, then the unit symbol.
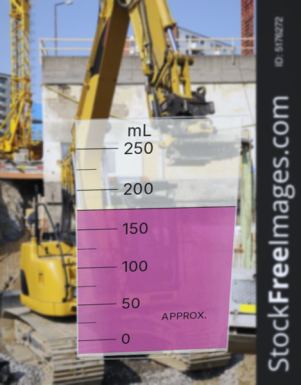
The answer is 175 mL
